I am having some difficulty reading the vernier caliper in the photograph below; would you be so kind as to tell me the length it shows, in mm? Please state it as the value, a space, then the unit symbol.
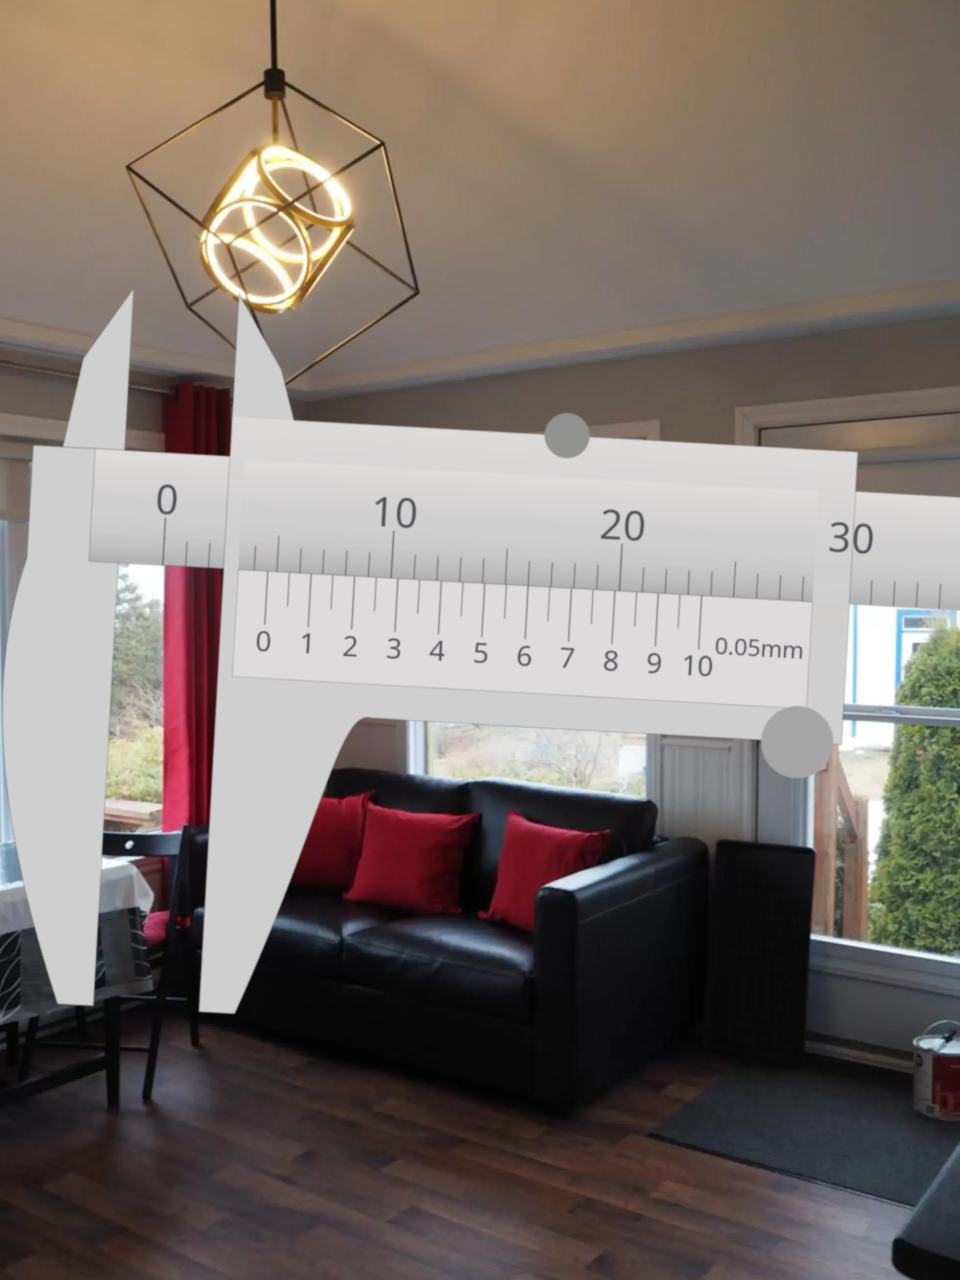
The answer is 4.6 mm
